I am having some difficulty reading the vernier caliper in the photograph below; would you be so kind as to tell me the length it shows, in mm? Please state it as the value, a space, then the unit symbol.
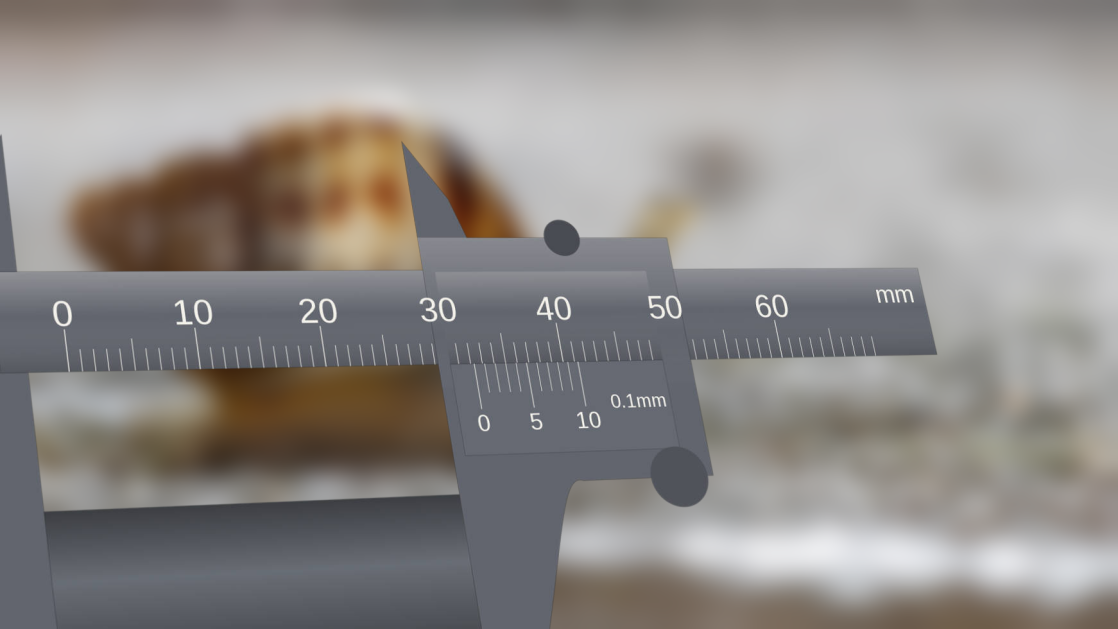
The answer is 32.3 mm
